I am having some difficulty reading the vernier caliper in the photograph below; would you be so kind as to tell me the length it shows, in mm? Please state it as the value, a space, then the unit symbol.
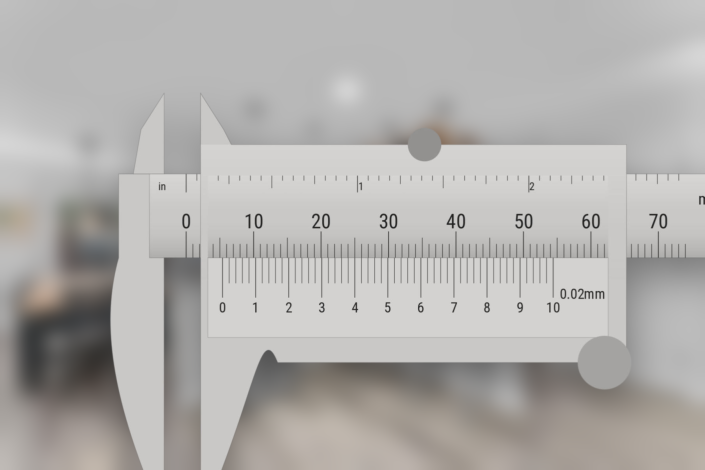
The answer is 5.4 mm
